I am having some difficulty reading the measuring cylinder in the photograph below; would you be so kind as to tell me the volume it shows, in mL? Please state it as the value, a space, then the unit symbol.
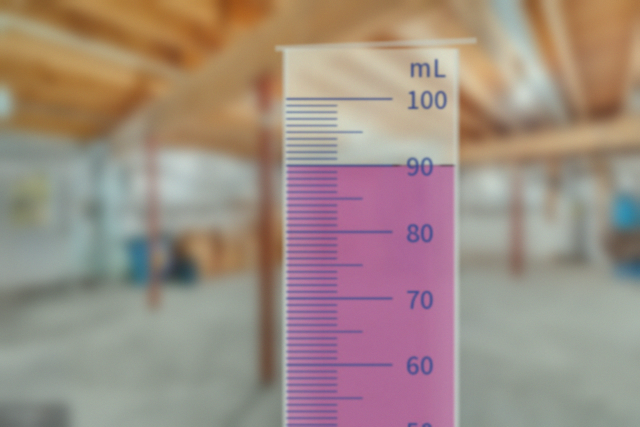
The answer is 90 mL
